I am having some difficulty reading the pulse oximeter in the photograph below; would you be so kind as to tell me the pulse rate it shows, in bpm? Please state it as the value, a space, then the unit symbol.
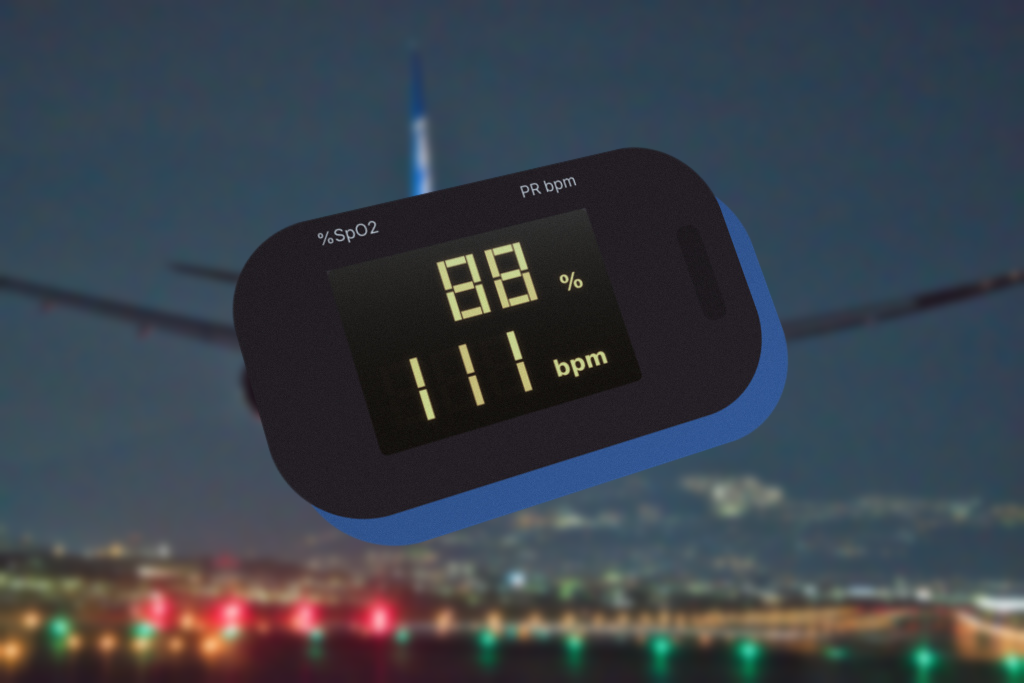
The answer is 111 bpm
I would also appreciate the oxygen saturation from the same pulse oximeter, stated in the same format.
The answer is 88 %
